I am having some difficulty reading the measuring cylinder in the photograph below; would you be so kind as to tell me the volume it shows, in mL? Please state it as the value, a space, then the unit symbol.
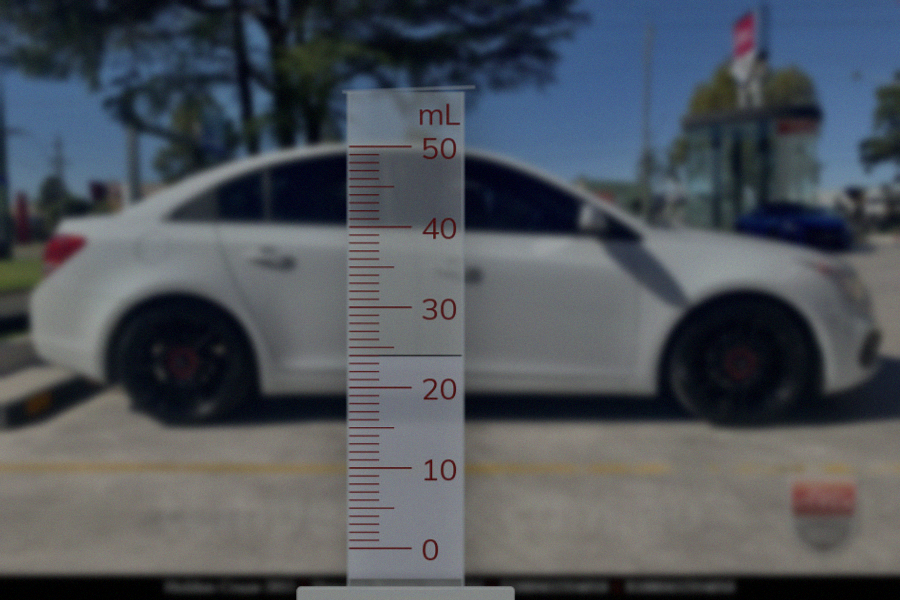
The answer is 24 mL
